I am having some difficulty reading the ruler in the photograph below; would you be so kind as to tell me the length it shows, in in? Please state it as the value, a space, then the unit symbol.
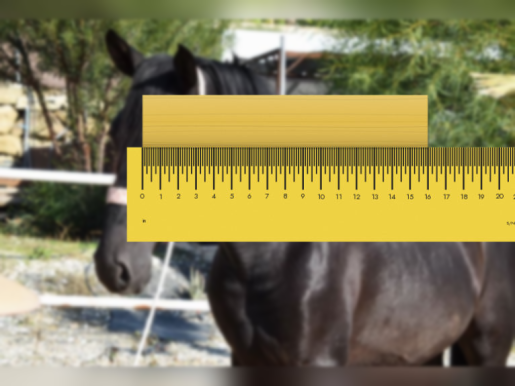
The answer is 16 in
